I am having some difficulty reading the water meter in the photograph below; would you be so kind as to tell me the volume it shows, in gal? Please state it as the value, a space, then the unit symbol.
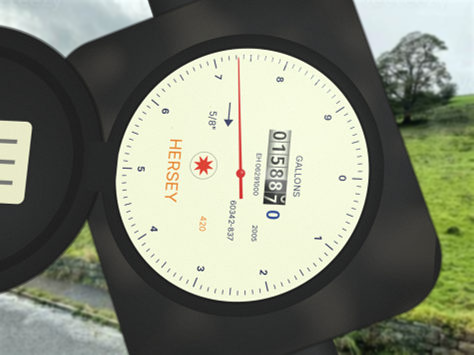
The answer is 158867.3 gal
